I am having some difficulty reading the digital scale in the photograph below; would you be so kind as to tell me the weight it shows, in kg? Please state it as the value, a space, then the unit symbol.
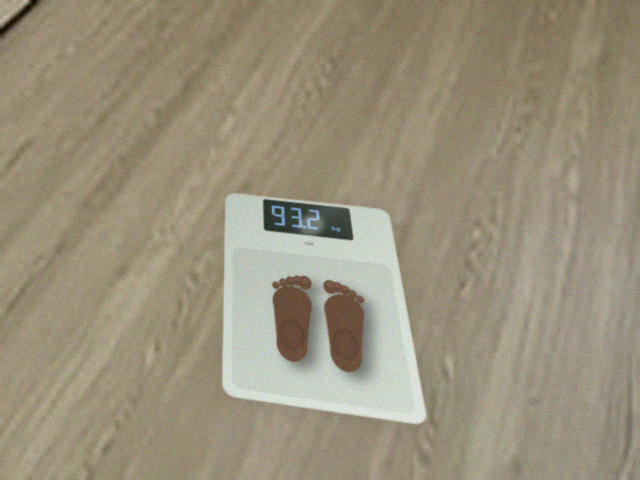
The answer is 93.2 kg
